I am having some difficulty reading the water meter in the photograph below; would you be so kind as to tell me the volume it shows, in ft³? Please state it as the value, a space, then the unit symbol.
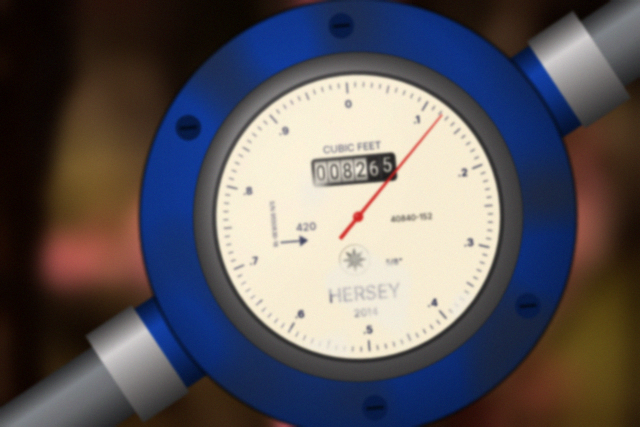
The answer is 8265.12 ft³
